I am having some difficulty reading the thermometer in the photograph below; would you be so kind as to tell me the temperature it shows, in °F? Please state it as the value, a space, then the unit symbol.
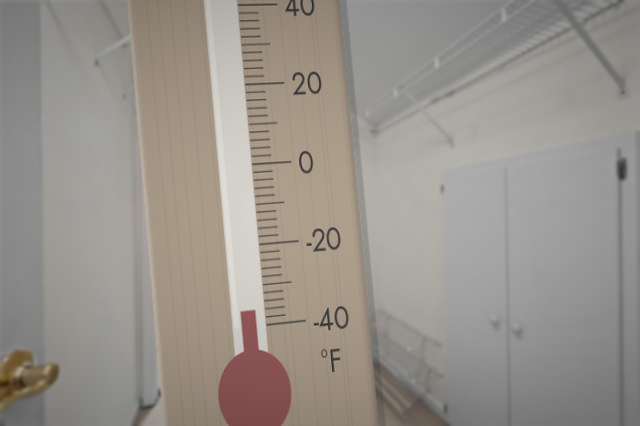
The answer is -36 °F
